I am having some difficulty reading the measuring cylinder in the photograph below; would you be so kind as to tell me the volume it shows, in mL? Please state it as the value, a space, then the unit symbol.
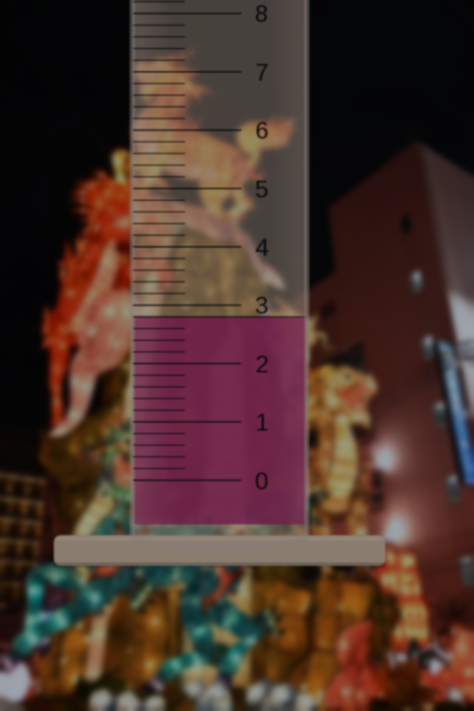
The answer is 2.8 mL
